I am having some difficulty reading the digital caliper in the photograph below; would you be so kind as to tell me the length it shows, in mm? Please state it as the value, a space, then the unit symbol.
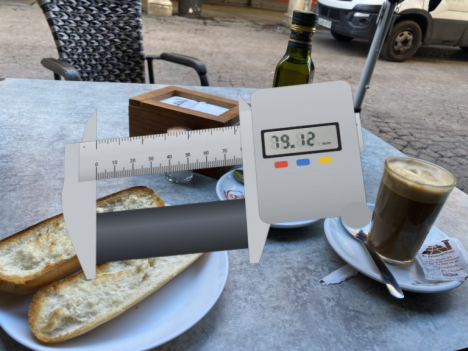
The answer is 79.12 mm
